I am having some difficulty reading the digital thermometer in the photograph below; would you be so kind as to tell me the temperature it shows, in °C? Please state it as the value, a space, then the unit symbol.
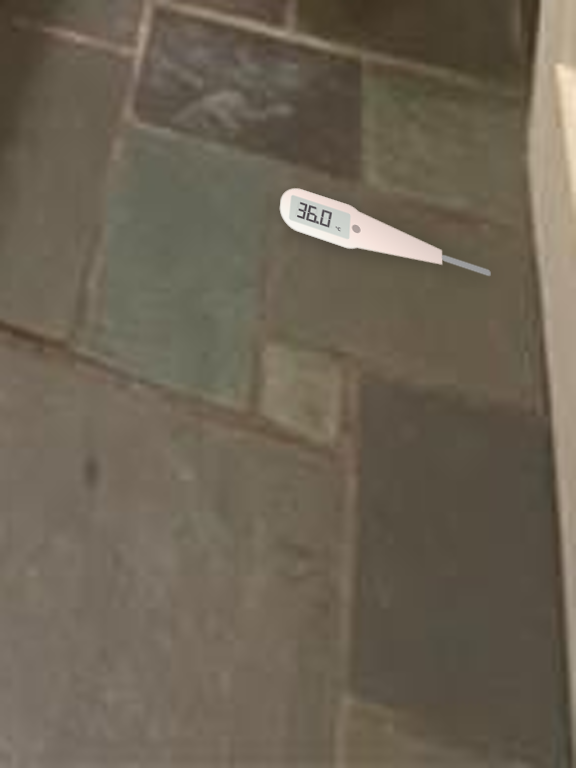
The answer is 36.0 °C
